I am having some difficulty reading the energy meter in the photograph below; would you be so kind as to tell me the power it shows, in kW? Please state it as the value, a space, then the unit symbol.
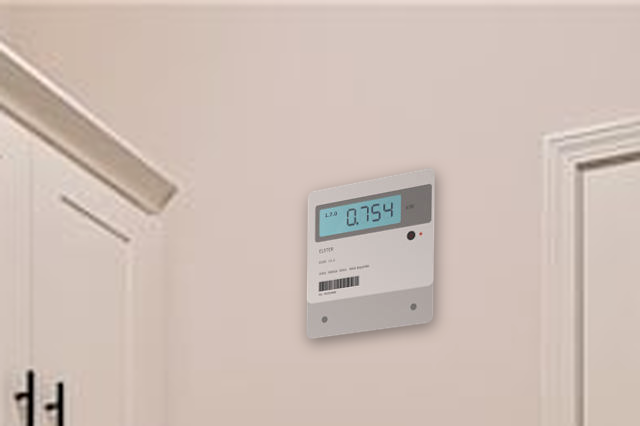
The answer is 0.754 kW
